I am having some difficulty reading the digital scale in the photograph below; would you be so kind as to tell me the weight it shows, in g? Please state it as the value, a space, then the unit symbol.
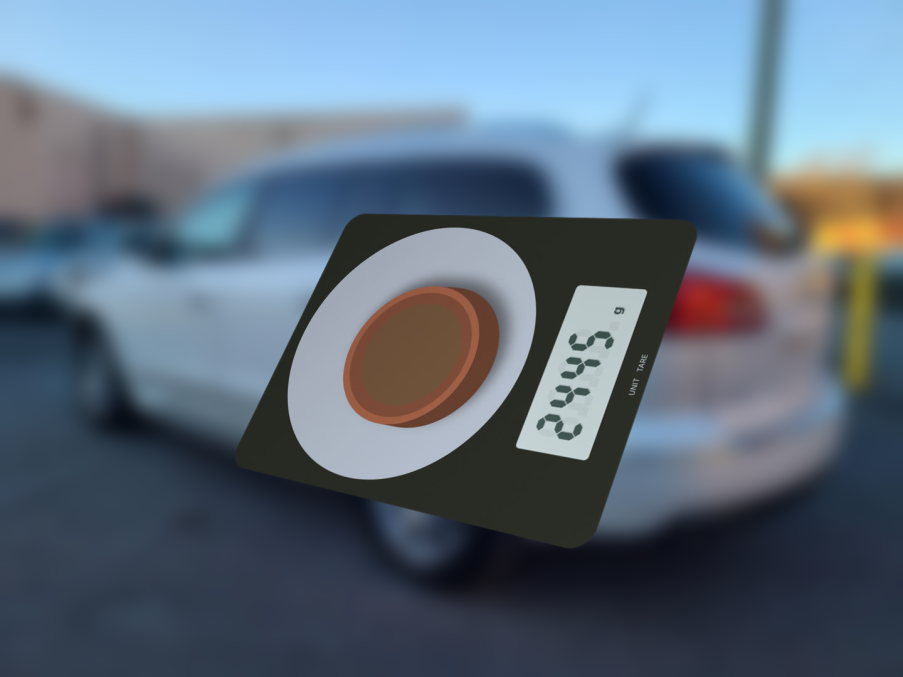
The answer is 2445 g
